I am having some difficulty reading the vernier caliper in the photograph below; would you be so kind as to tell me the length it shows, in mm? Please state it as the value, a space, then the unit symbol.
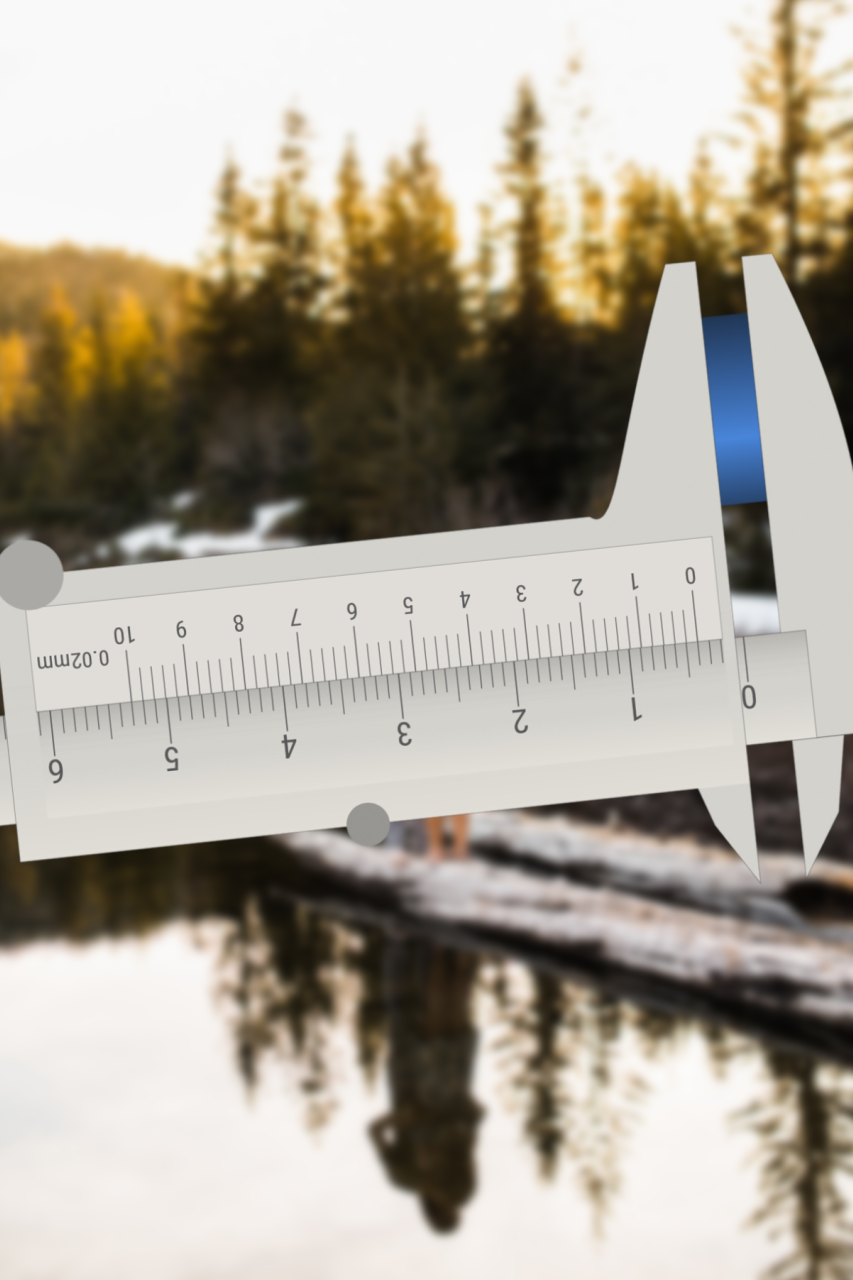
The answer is 4.0 mm
